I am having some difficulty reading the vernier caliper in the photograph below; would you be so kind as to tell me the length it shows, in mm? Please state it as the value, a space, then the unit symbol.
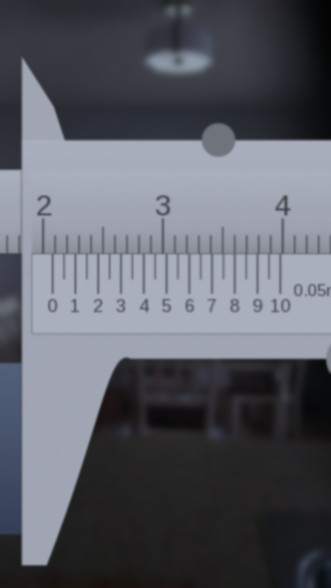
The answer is 20.8 mm
